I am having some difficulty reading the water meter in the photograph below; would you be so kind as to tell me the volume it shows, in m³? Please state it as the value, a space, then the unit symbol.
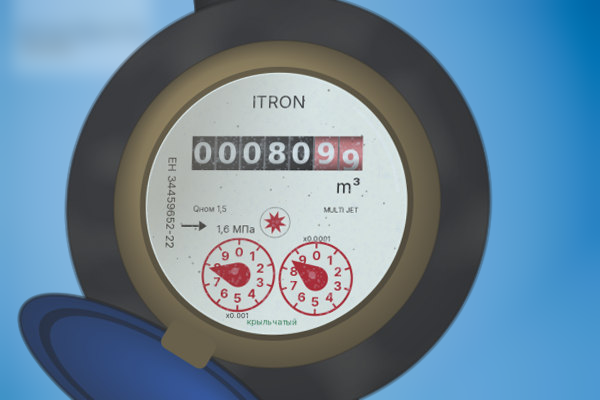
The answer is 80.9878 m³
